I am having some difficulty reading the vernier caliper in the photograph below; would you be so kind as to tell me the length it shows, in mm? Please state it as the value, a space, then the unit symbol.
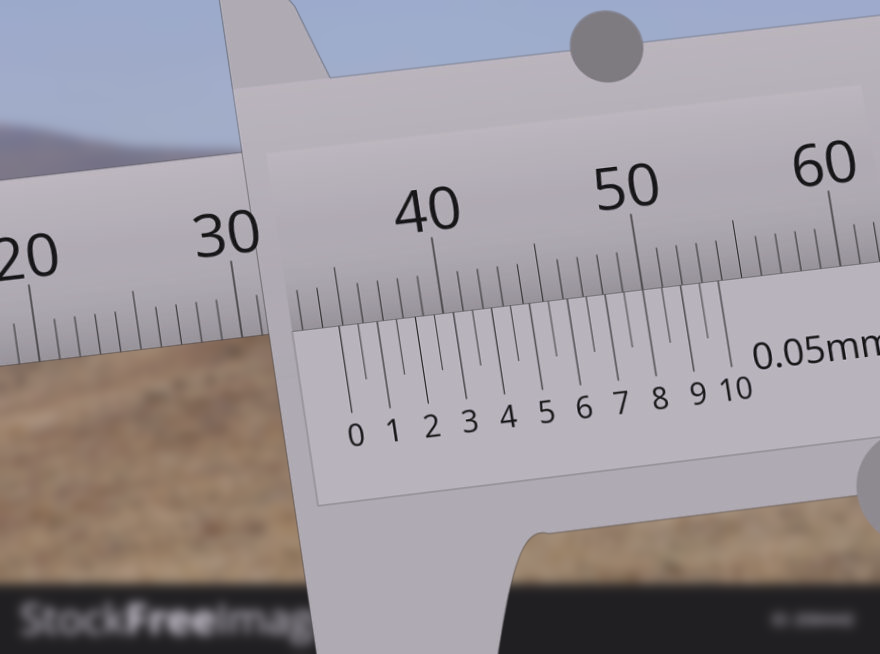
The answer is 34.8 mm
